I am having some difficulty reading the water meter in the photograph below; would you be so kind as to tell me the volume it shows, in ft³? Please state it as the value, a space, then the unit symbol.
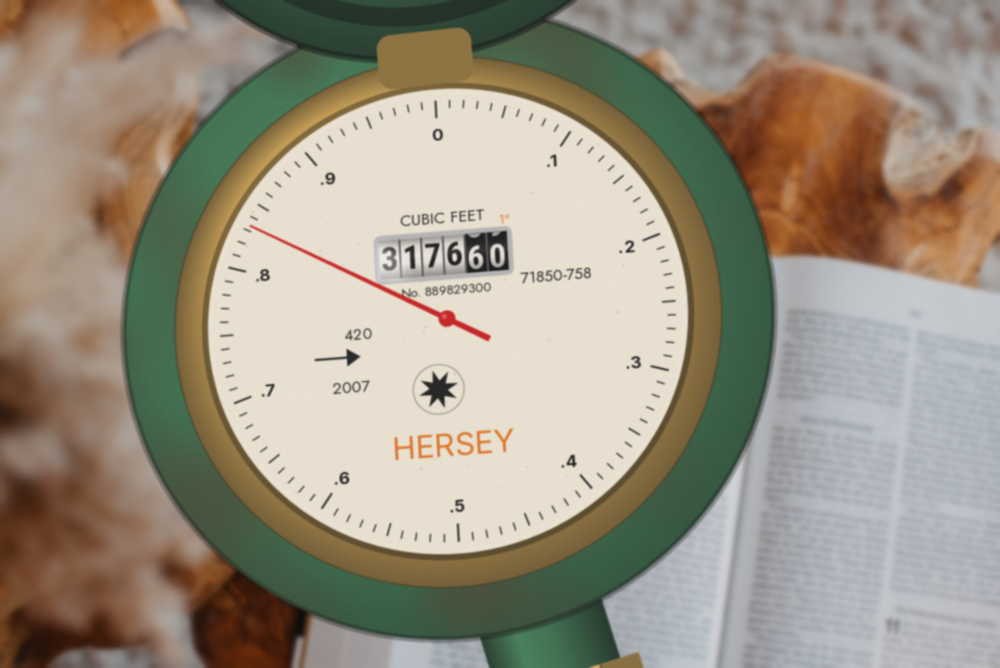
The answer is 317659.83 ft³
